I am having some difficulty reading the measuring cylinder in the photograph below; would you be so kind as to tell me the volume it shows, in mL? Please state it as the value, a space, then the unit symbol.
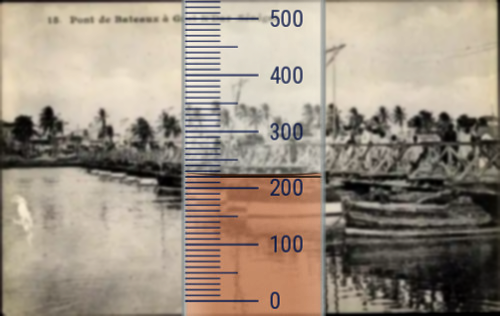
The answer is 220 mL
